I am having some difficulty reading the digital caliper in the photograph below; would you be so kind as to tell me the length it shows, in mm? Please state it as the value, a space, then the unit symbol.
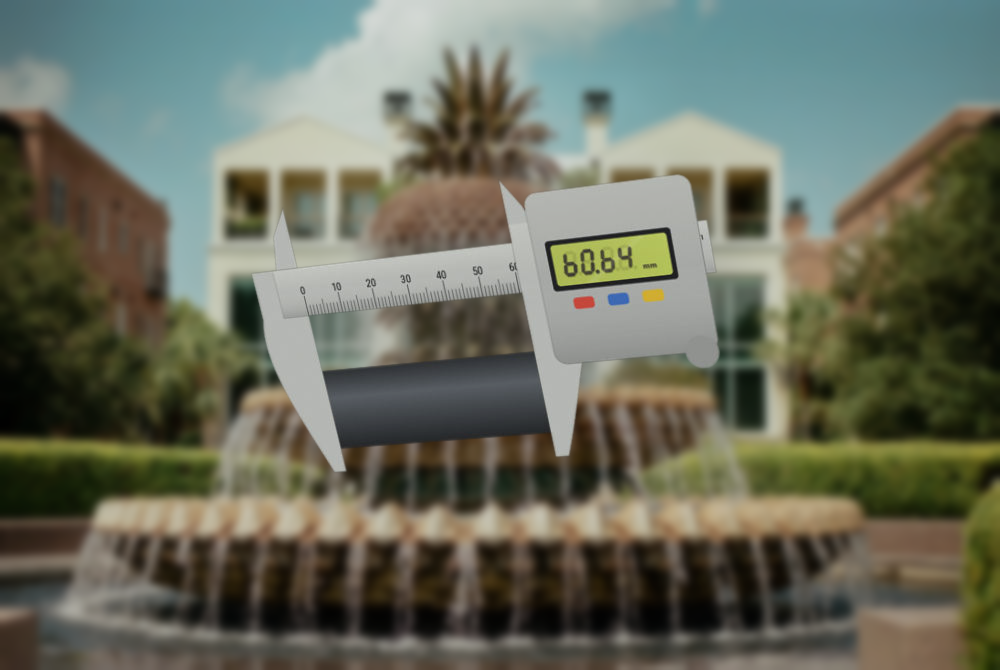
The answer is 60.64 mm
